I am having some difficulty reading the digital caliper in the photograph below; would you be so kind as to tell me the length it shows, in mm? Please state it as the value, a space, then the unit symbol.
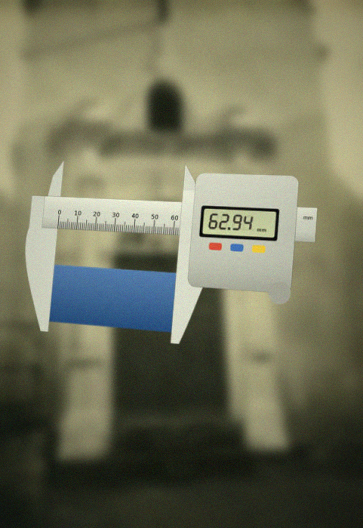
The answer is 62.94 mm
